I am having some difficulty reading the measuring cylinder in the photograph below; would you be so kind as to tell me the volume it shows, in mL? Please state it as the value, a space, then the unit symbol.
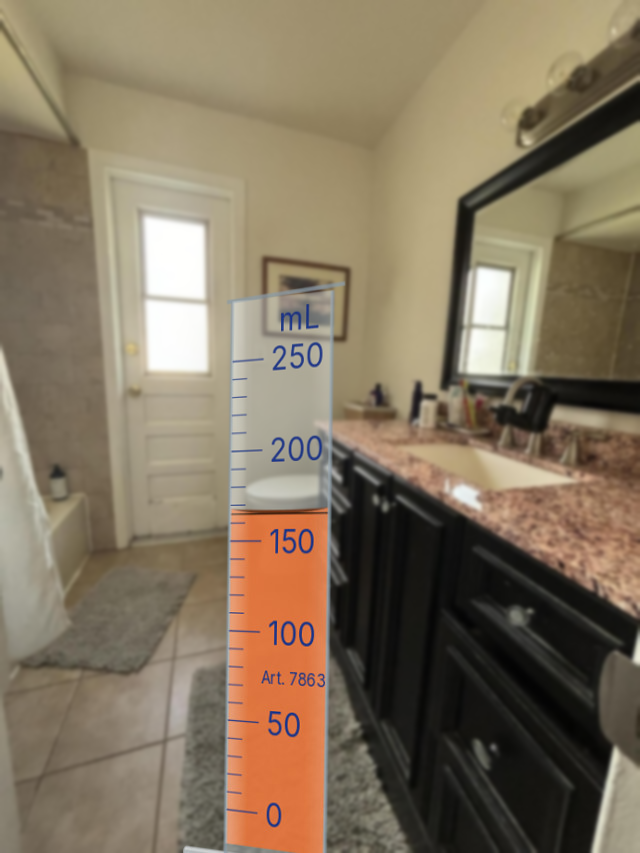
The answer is 165 mL
